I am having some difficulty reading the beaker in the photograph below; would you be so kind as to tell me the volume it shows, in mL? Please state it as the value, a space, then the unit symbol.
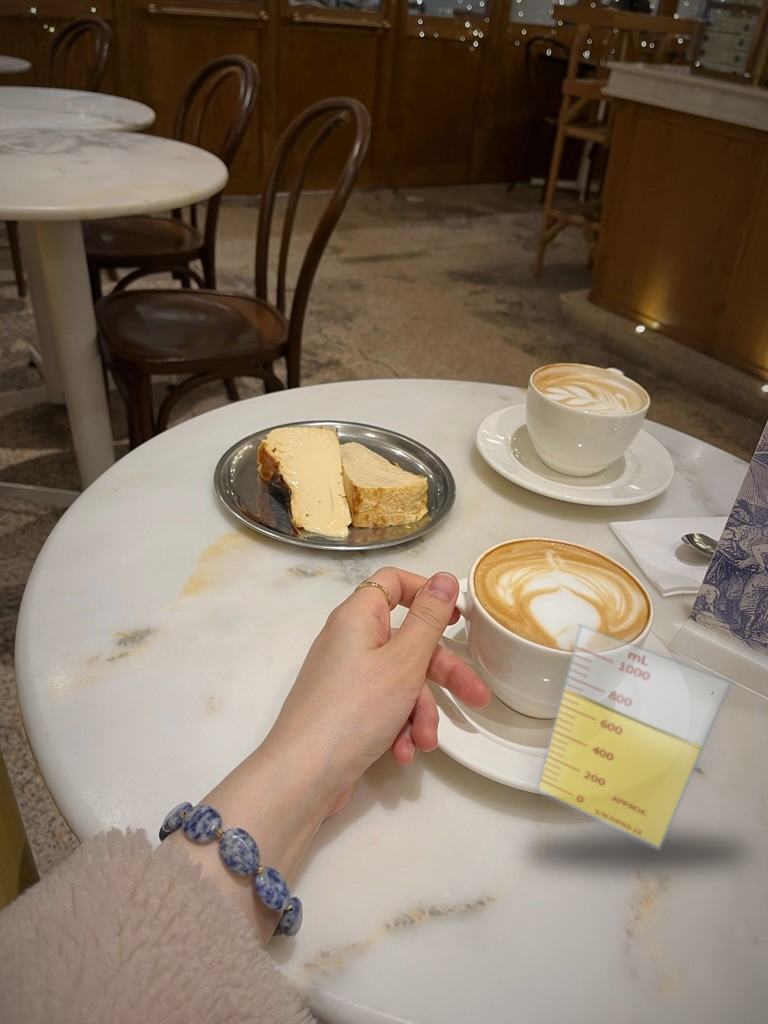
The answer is 700 mL
